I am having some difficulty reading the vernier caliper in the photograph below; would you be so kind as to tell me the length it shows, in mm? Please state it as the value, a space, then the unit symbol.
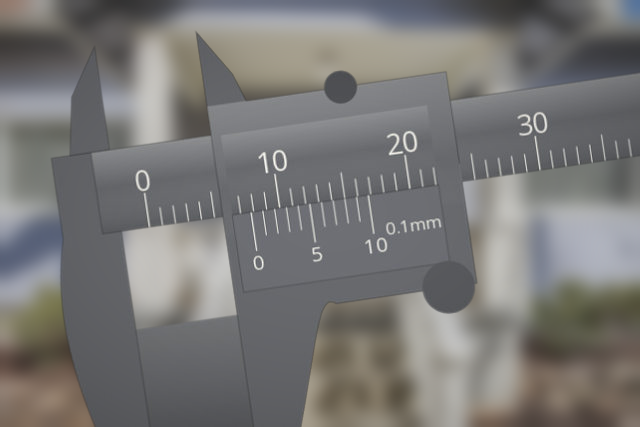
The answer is 7.8 mm
